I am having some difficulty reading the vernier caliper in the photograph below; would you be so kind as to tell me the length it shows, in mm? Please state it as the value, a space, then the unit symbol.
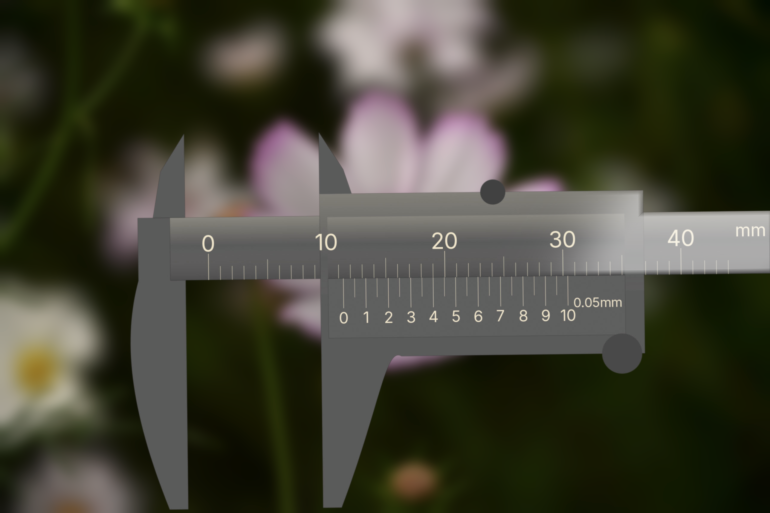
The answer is 11.4 mm
